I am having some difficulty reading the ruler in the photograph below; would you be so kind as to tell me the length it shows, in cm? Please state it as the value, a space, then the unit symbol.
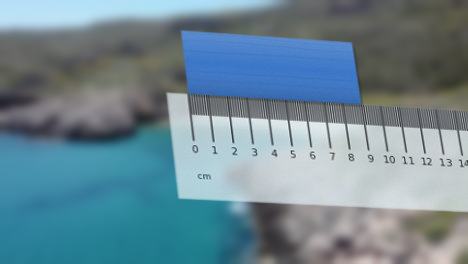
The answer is 9 cm
